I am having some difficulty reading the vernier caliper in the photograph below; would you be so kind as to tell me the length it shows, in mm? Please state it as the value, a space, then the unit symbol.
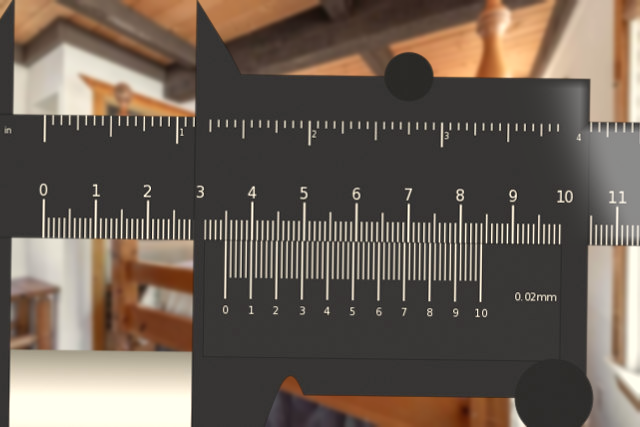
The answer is 35.0 mm
